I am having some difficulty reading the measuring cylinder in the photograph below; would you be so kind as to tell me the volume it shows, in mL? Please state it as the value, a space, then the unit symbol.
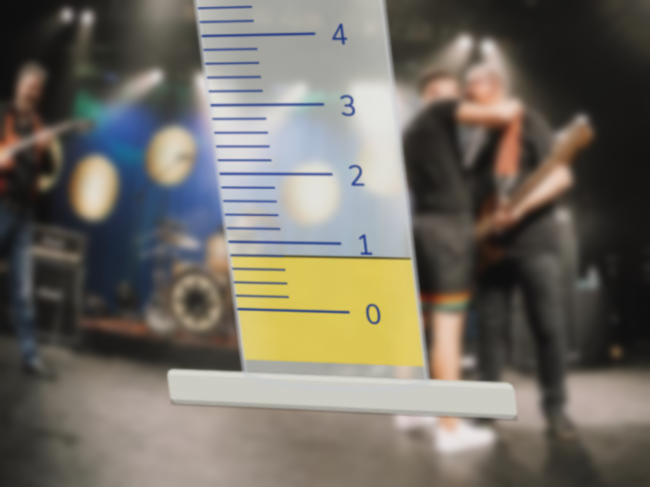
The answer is 0.8 mL
